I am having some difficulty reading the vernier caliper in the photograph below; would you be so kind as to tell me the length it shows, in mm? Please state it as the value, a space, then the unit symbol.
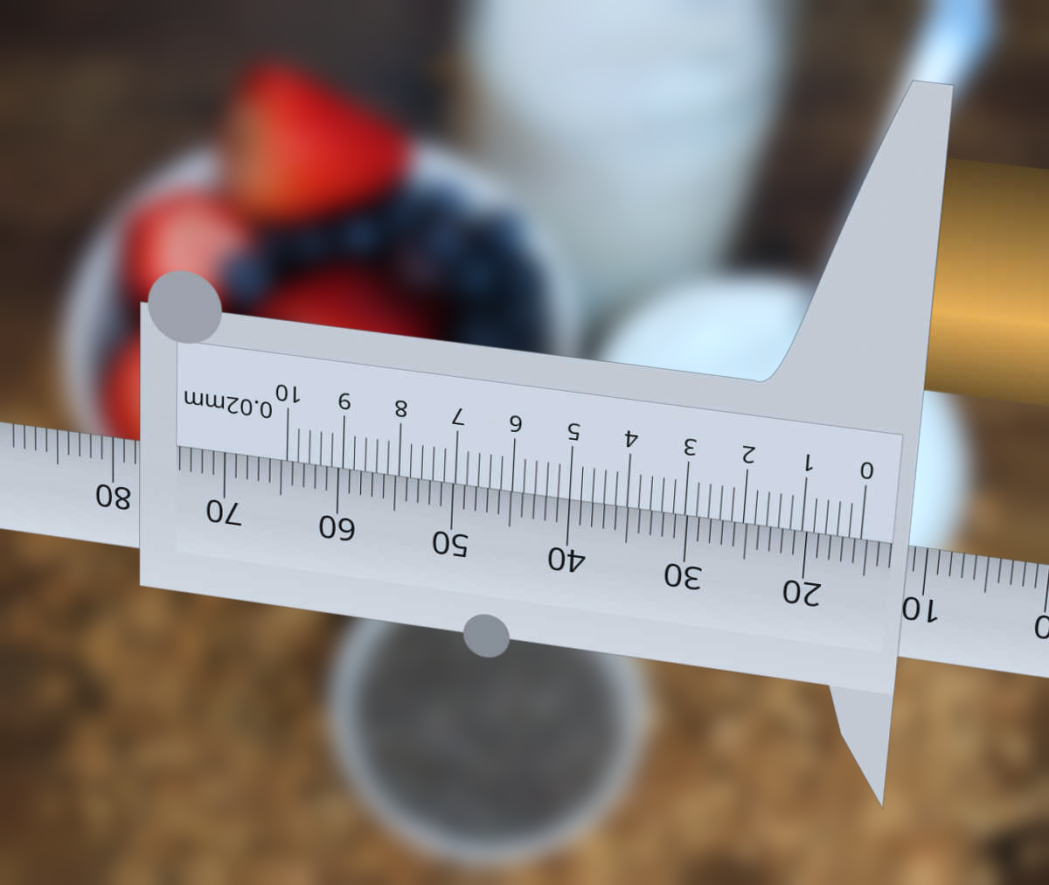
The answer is 15.5 mm
